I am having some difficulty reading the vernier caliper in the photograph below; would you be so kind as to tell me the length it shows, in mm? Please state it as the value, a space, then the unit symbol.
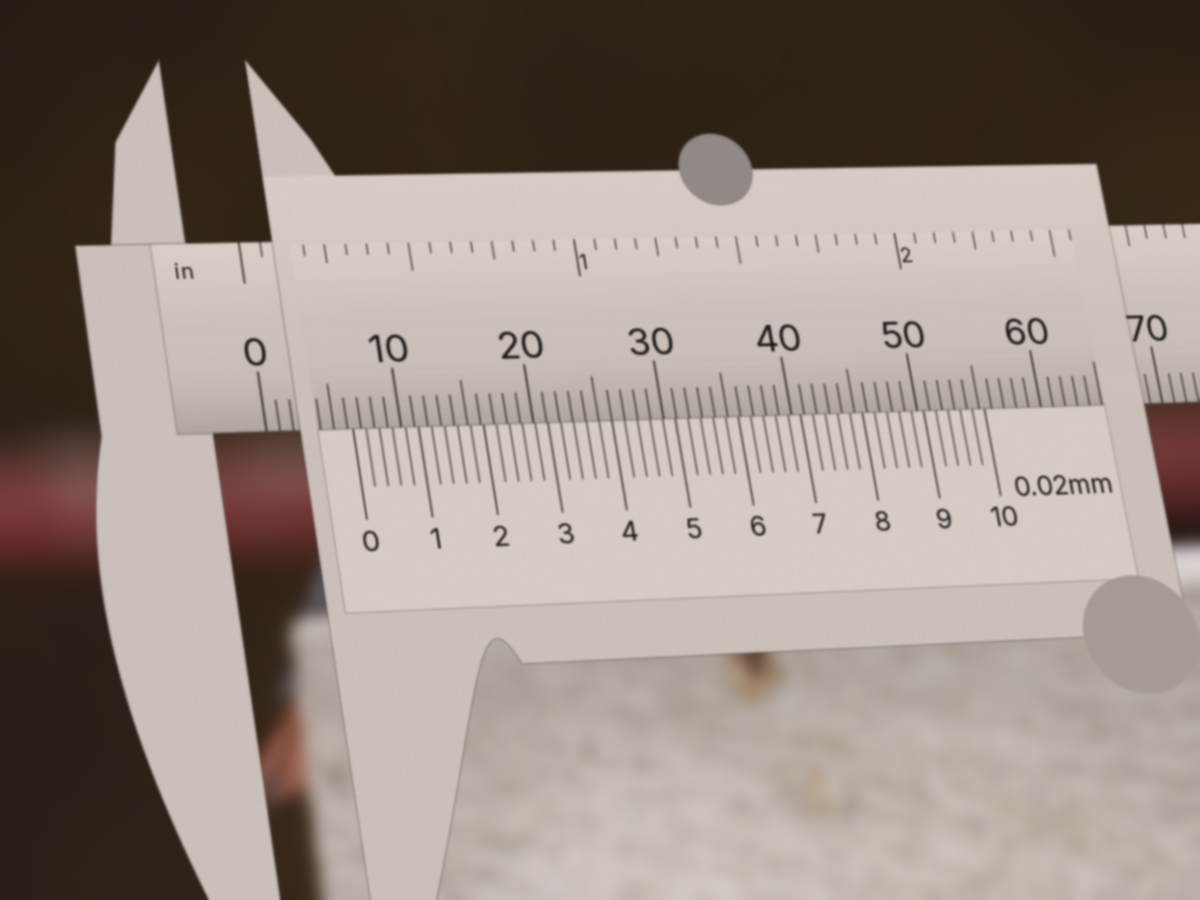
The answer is 6.4 mm
